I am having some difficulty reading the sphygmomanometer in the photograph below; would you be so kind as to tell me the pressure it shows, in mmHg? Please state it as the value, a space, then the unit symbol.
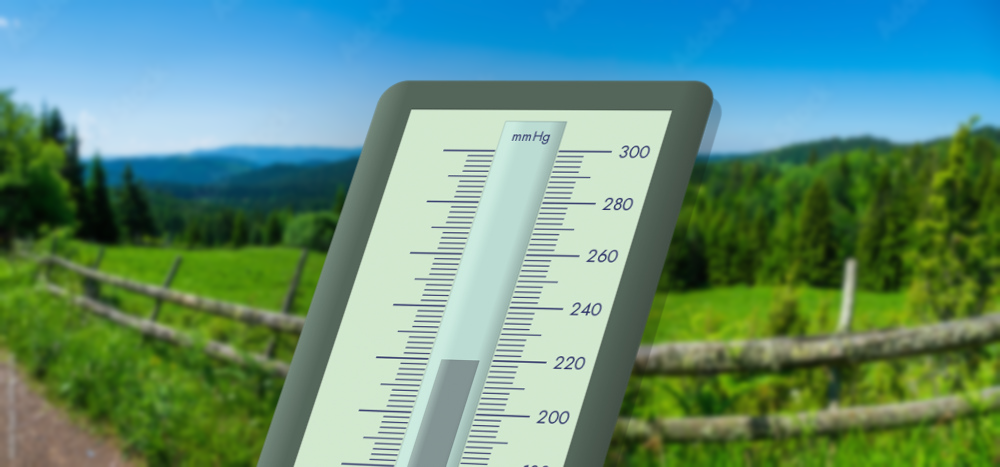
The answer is 220 mmHg
